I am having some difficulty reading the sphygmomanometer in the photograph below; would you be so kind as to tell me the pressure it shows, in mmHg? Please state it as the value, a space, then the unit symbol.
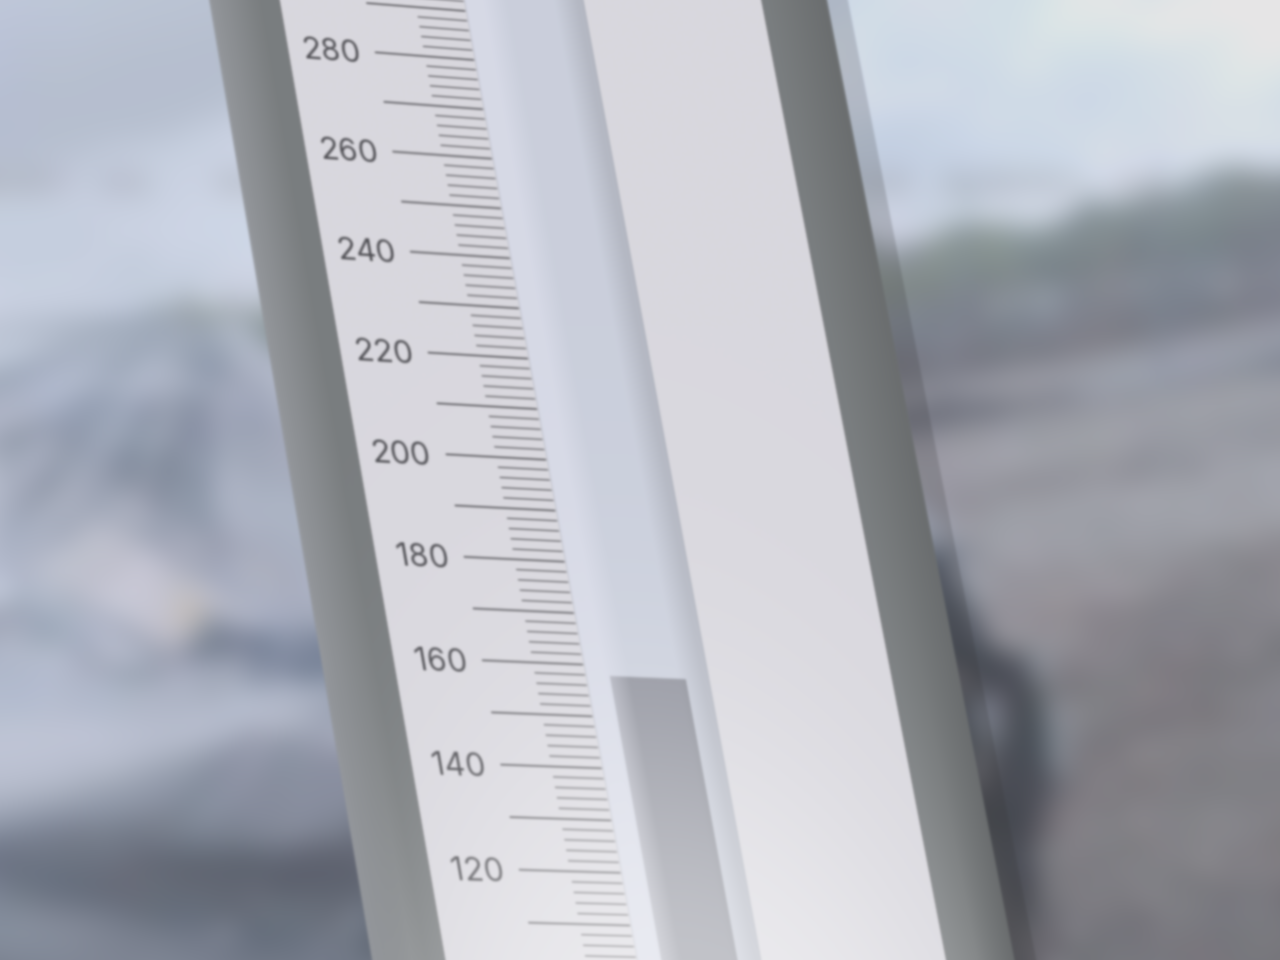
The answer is 158 mmHg
